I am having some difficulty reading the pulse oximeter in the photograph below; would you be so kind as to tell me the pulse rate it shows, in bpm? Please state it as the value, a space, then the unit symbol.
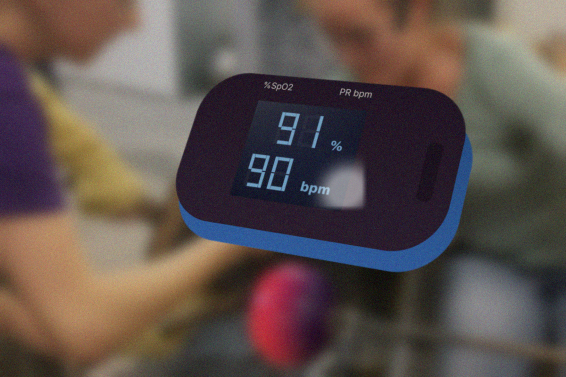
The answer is 90 bpm
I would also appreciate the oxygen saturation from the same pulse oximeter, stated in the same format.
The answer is 91 %
